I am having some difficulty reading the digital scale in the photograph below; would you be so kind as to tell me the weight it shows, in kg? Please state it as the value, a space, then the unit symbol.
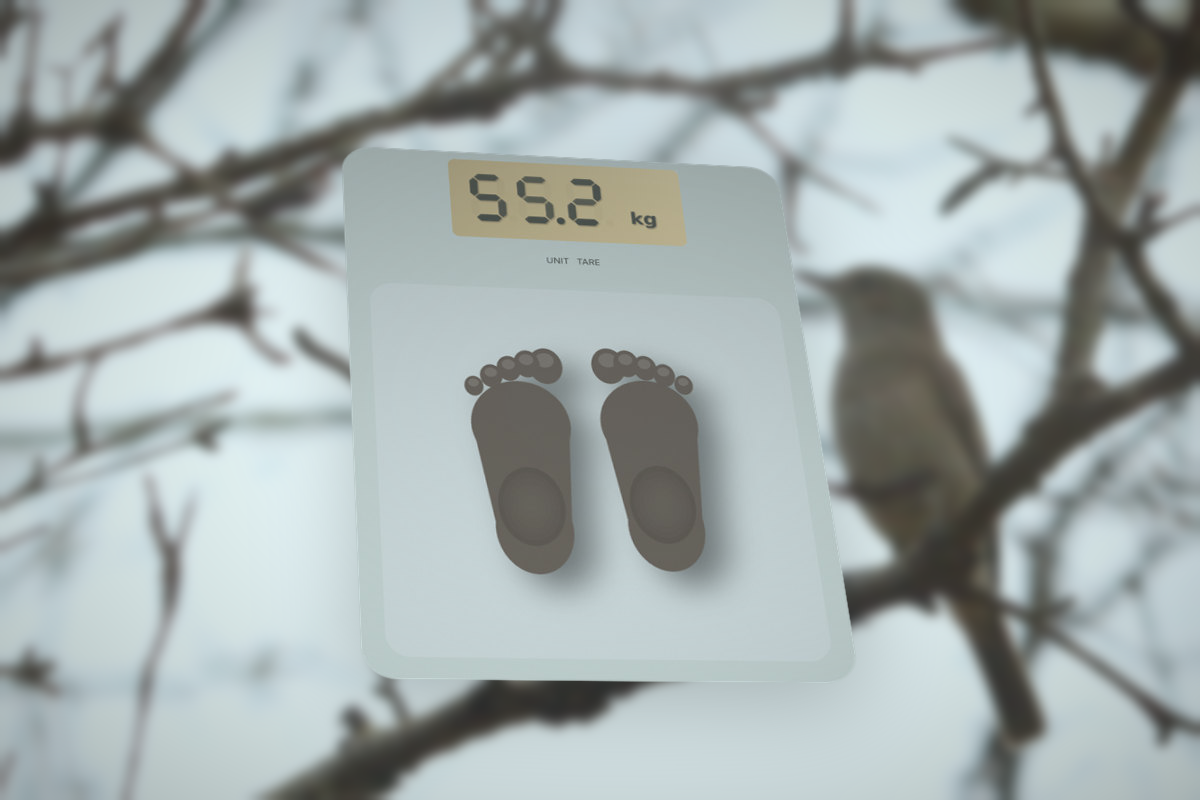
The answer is 55.2 kg
